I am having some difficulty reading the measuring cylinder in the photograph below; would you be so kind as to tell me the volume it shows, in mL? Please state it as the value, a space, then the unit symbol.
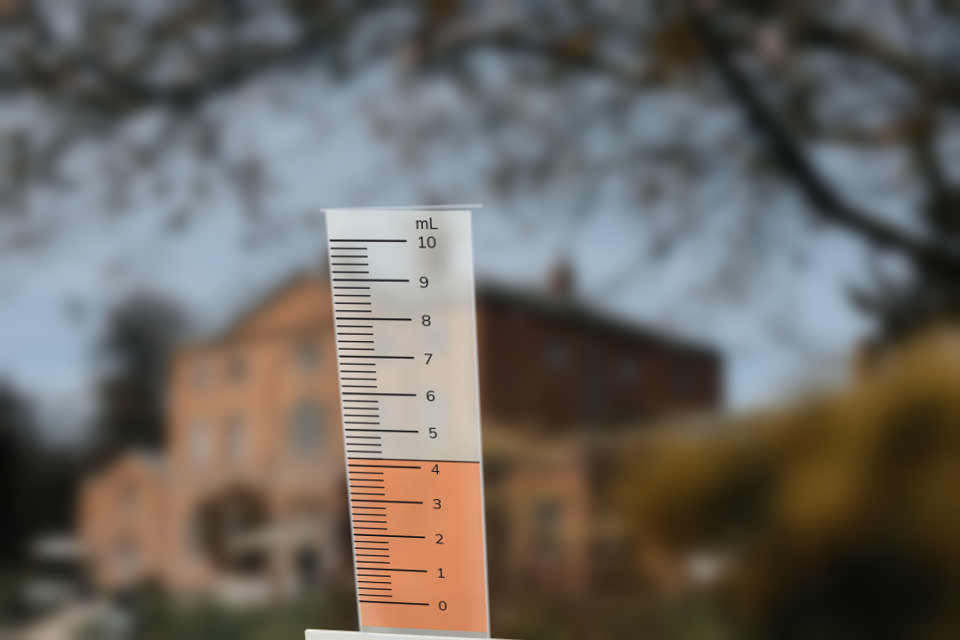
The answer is 4.2 mL
